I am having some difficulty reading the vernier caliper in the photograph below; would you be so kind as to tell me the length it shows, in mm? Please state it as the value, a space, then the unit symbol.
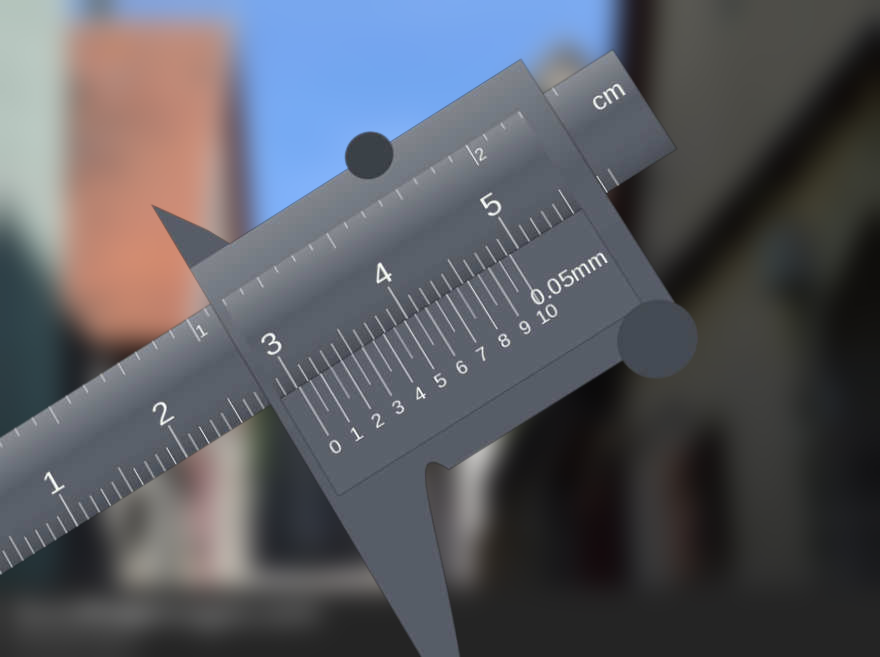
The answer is 30.2 mm
